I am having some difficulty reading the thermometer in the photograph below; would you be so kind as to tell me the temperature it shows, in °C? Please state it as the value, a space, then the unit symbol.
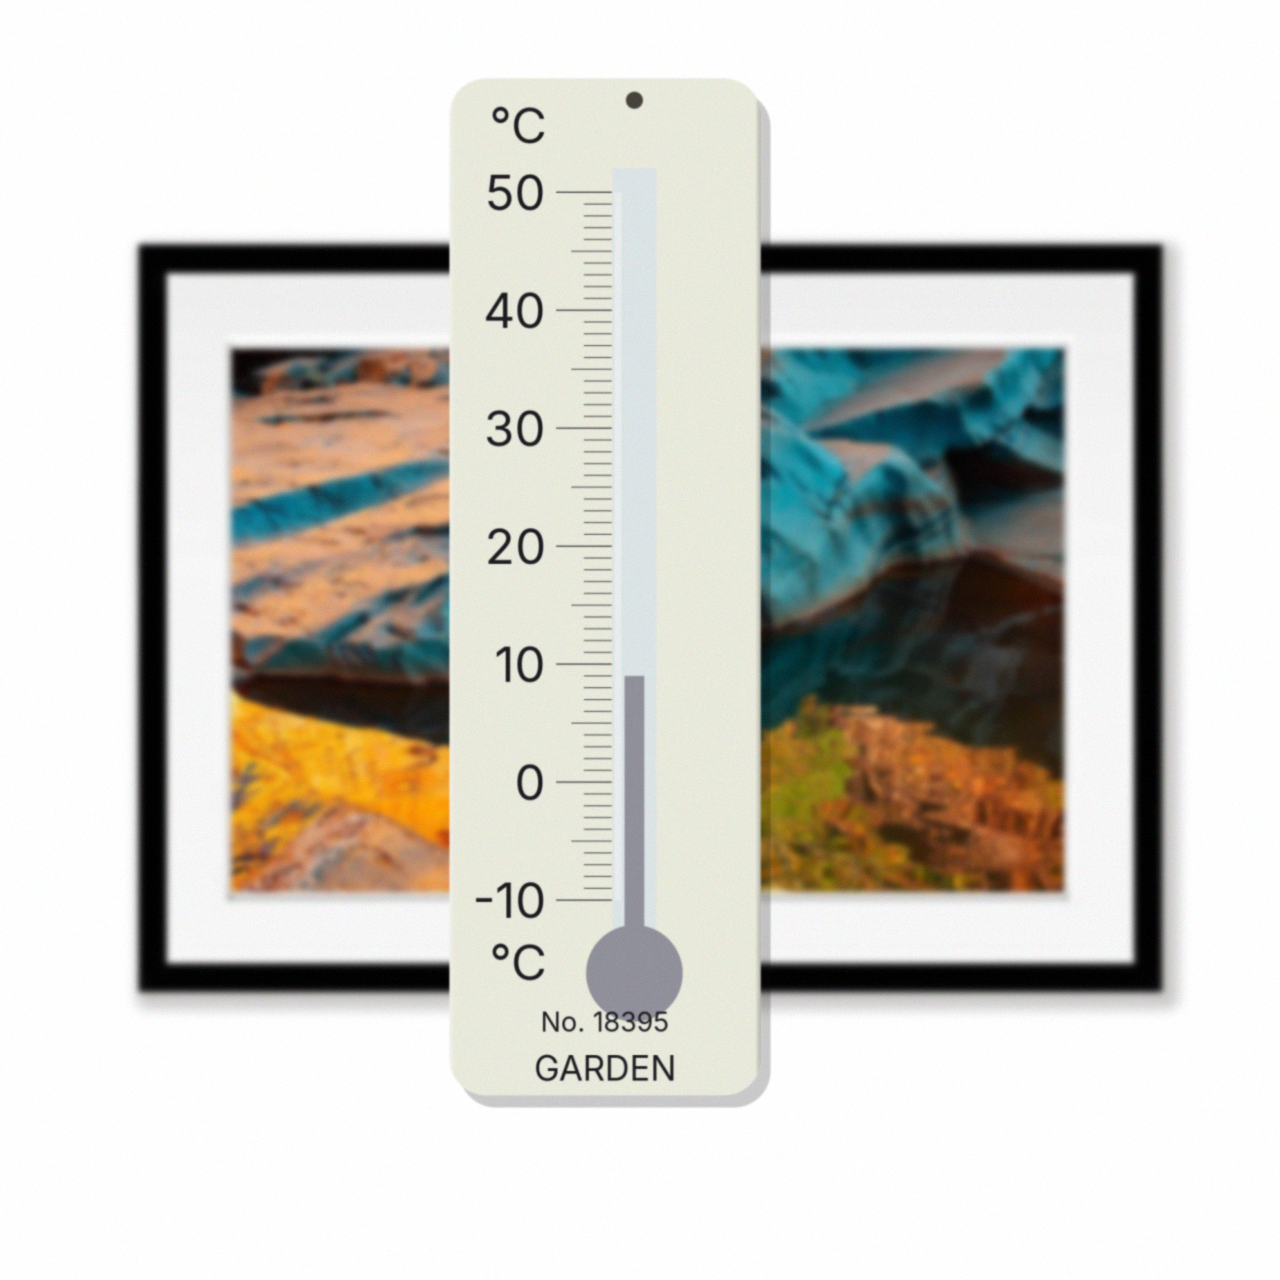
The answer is 9 °C
